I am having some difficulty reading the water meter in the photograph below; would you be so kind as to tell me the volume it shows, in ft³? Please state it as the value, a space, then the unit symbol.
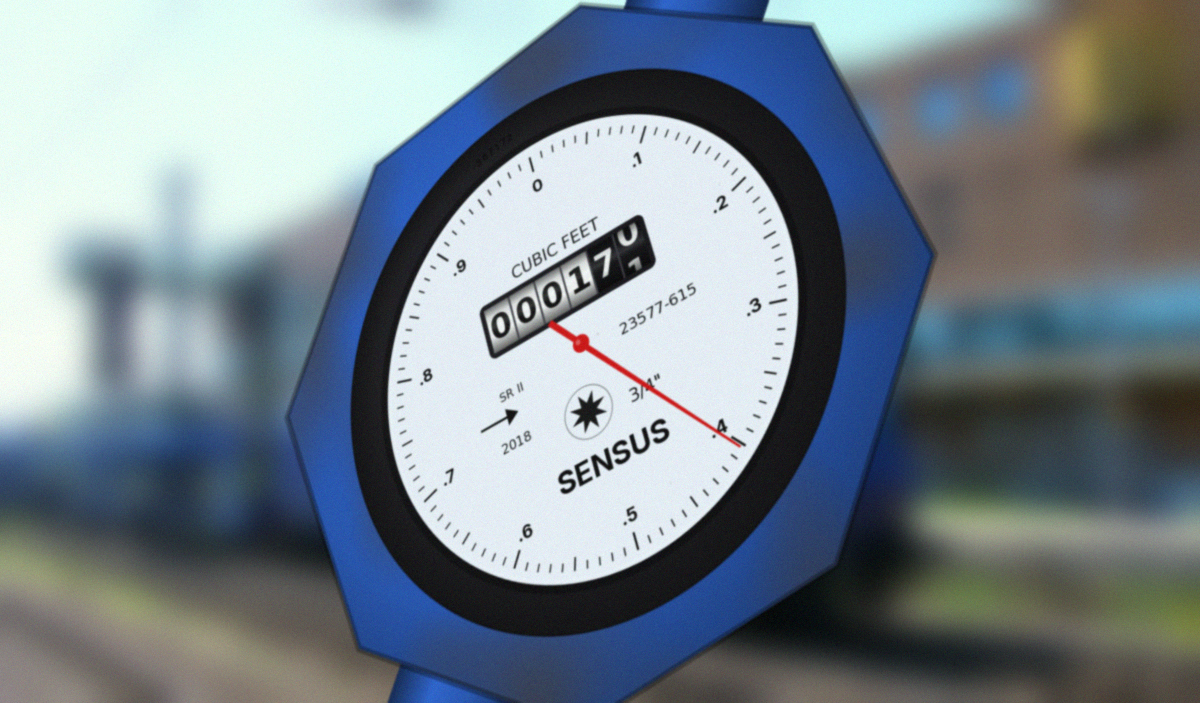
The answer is 170.40 ft³
